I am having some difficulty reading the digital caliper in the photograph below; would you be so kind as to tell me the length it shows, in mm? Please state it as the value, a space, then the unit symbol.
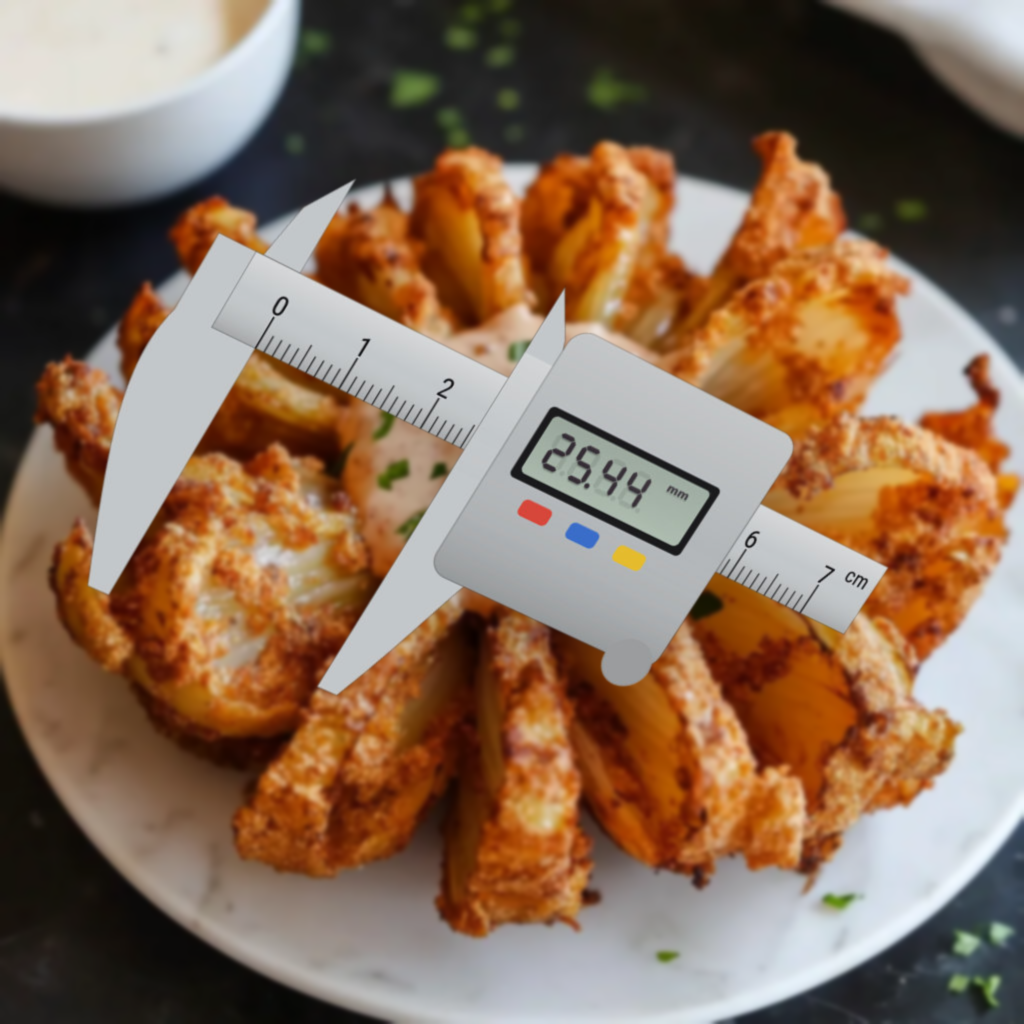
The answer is 25.44 mm
